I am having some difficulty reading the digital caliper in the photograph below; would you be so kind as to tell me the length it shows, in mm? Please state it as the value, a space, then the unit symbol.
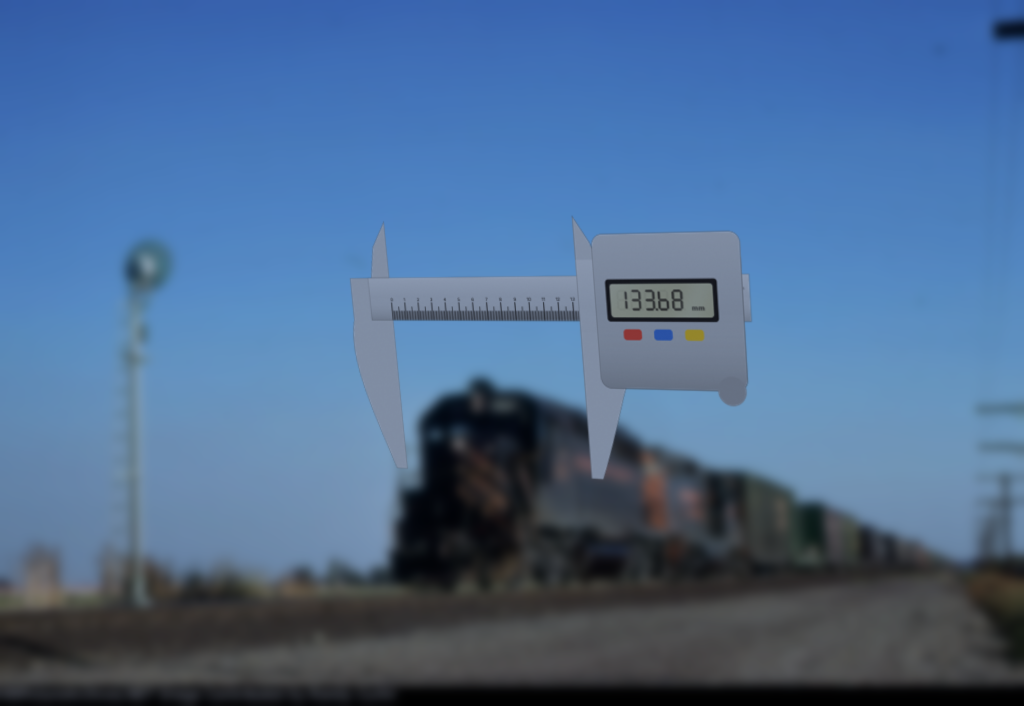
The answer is 133.68 mm
